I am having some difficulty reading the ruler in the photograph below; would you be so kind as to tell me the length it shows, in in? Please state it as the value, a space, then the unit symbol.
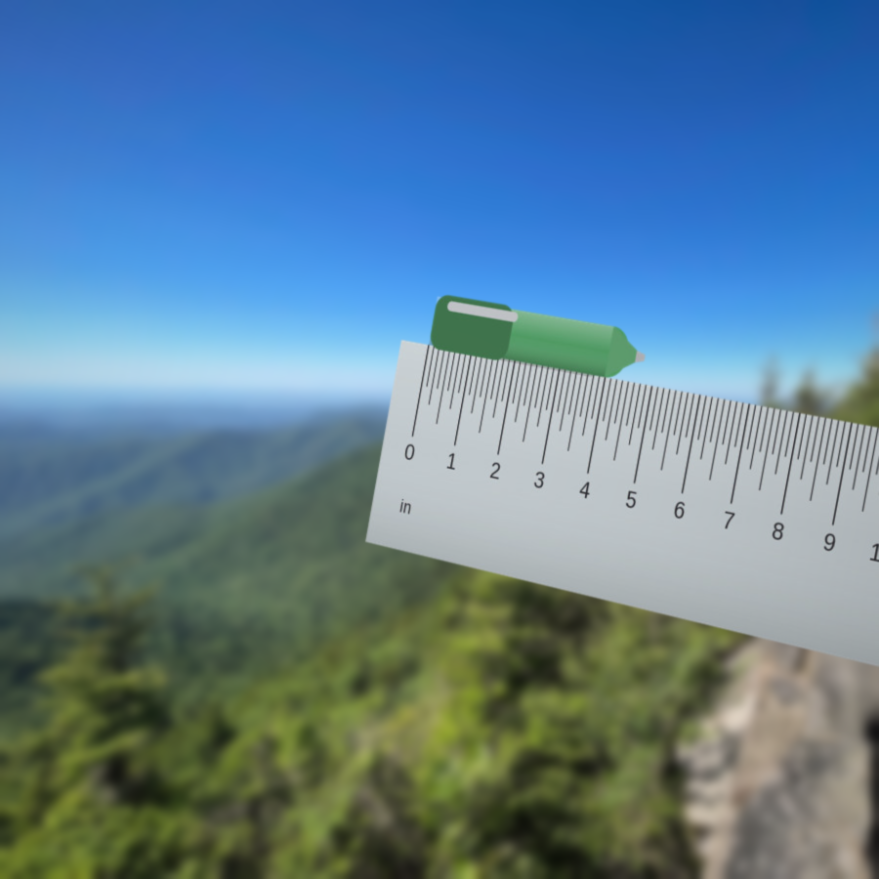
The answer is 4.75 in
